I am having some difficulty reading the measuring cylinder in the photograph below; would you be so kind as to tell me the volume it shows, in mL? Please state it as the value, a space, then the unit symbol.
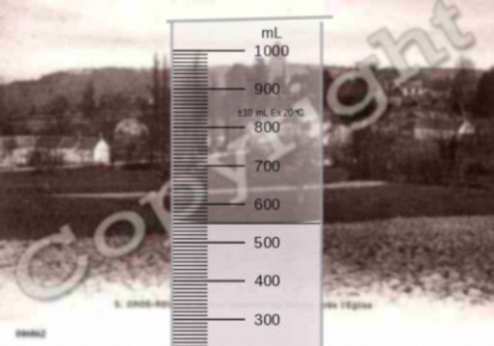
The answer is 550 mL
